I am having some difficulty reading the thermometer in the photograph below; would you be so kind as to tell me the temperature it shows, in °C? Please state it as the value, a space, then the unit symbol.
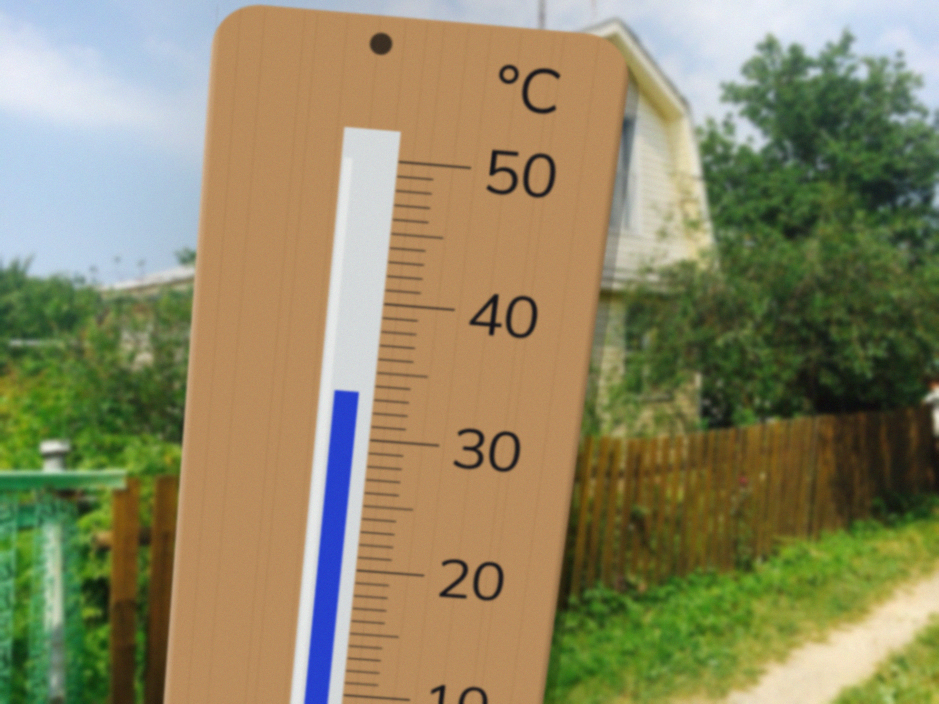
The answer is 33.5 °C
